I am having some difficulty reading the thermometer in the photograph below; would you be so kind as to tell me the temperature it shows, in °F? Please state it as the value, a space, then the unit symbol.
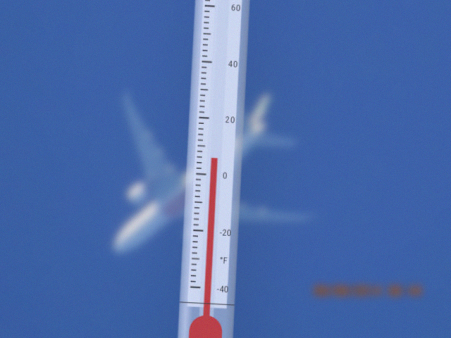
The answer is 6 °F
